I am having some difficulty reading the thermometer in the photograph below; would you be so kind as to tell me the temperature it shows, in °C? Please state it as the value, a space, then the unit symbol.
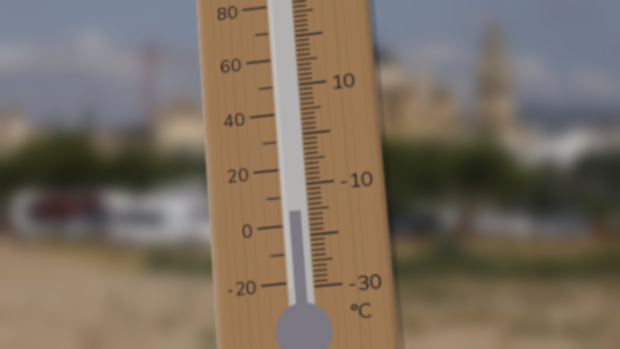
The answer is -15 °C
